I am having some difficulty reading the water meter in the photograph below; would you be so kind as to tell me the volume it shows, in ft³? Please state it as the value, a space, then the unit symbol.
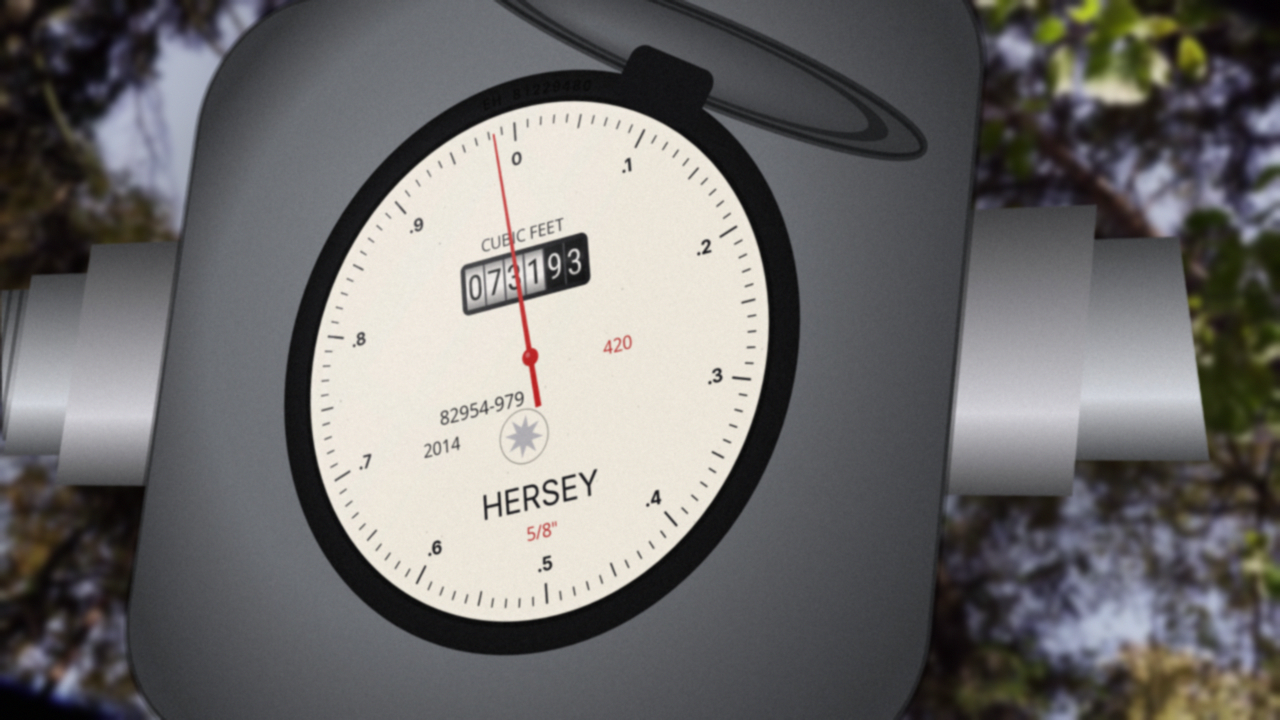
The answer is 73192.98 ft³
